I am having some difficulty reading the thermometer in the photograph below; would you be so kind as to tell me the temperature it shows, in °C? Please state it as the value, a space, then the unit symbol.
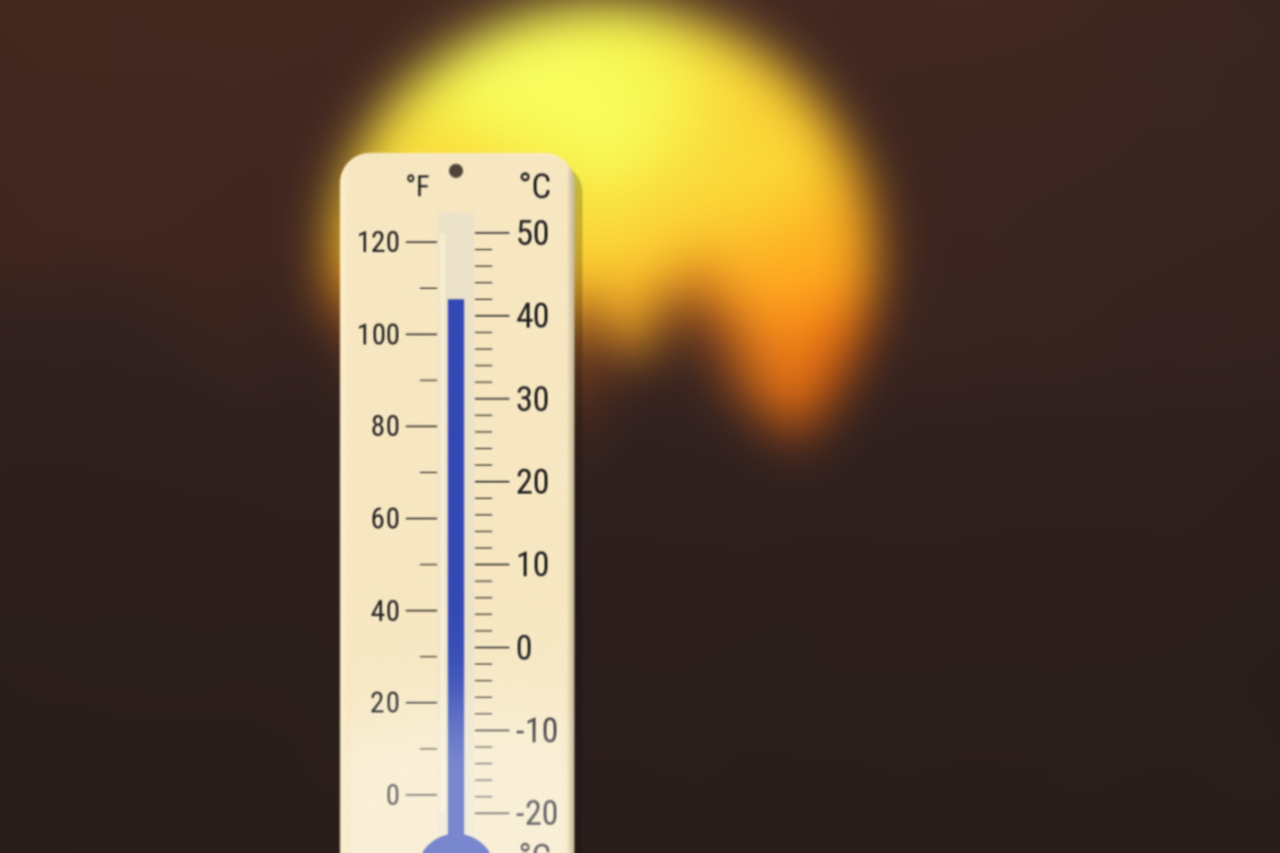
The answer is 42 °C
